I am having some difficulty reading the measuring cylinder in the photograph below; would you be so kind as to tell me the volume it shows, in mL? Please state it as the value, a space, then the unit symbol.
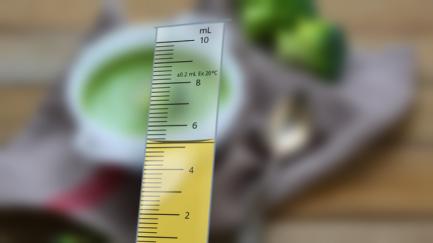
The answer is 5.2 mL
